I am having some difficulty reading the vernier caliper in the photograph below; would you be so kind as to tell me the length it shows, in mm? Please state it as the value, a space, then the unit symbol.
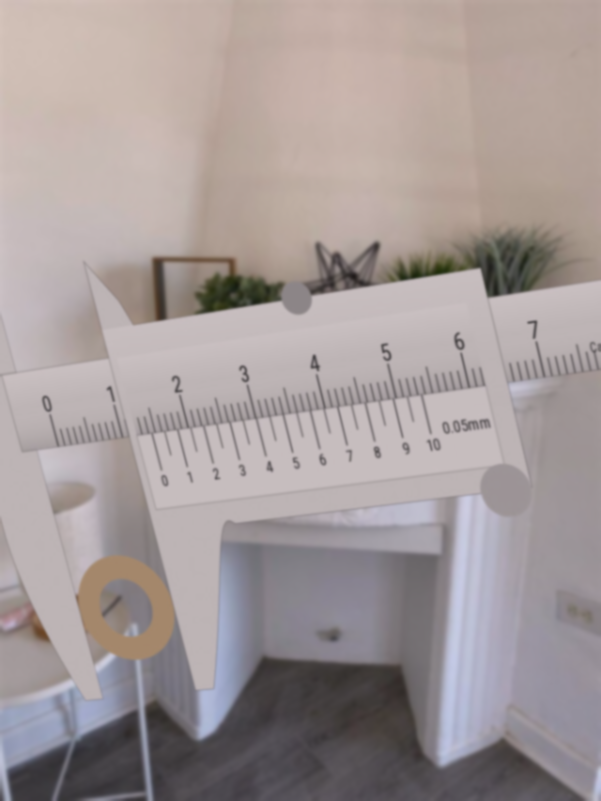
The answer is 14.5 mm
